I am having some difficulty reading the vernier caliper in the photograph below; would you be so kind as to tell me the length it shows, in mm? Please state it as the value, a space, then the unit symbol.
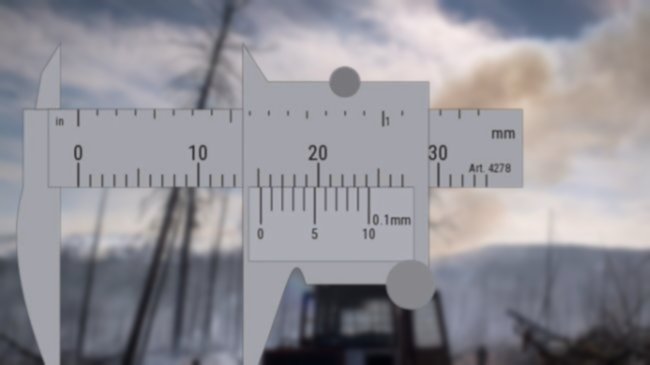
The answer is 15.2 mm
